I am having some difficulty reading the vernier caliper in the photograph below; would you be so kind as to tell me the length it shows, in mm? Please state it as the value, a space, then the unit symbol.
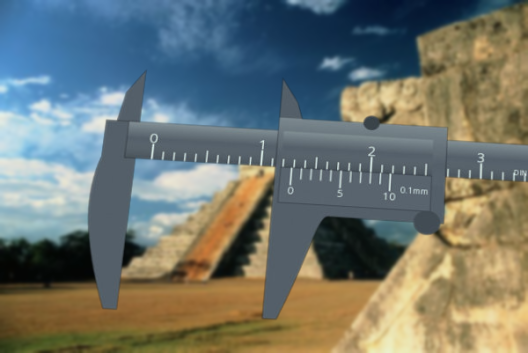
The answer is 12.8 mm
